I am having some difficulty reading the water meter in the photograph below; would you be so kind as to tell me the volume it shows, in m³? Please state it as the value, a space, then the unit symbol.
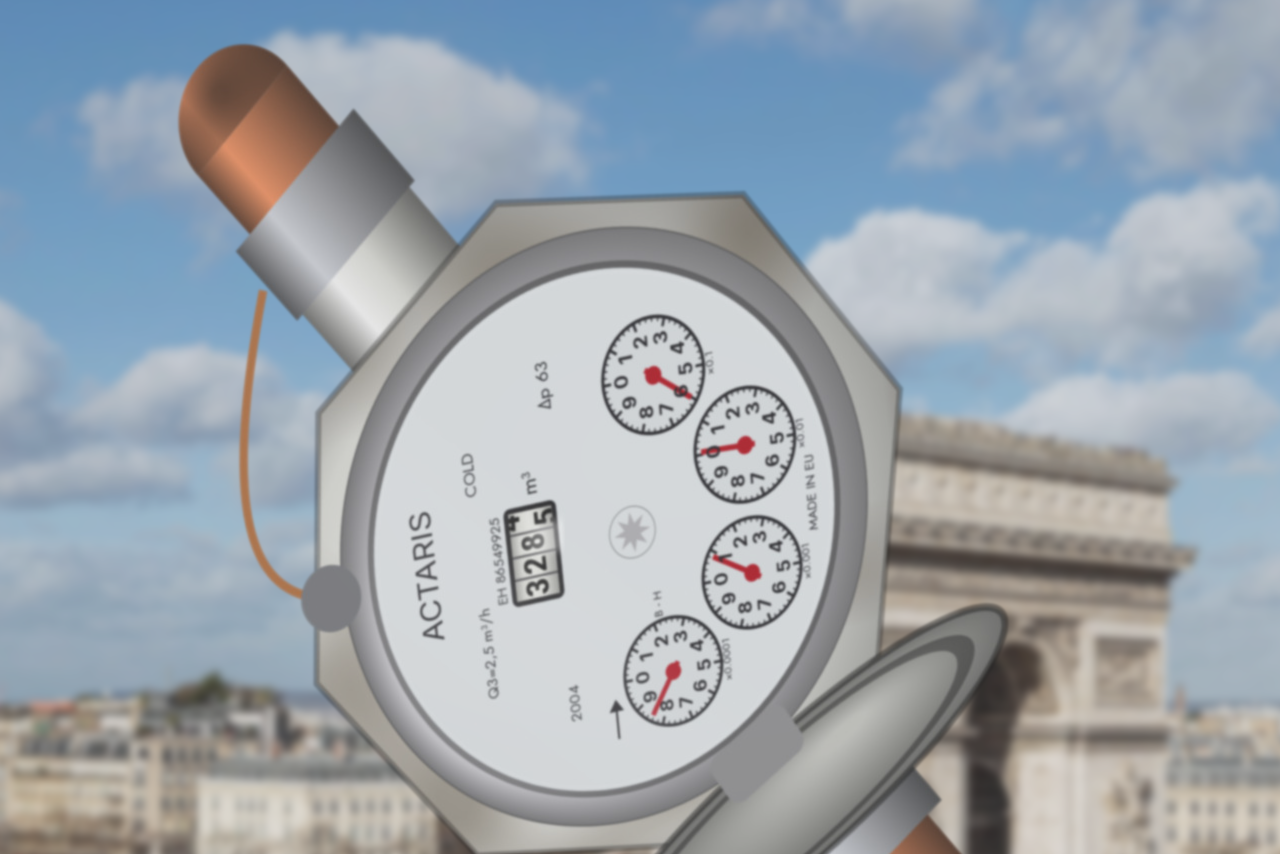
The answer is 3284.6008 m³
